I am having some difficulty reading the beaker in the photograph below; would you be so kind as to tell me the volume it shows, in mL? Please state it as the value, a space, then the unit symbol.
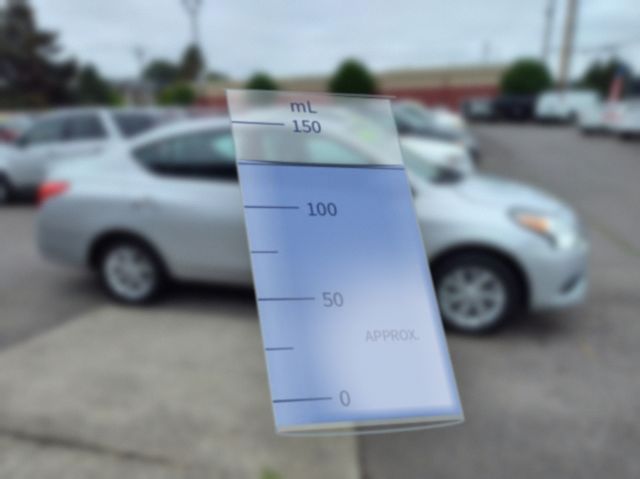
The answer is 125 mL
